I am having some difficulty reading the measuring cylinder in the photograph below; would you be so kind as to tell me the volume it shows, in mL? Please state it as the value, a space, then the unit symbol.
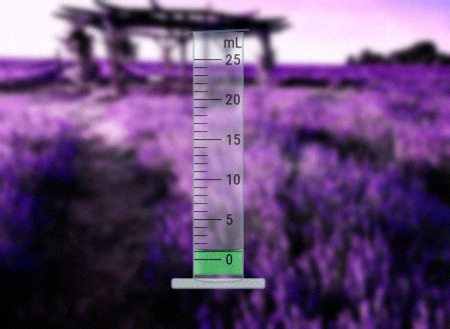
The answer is 1 mL
